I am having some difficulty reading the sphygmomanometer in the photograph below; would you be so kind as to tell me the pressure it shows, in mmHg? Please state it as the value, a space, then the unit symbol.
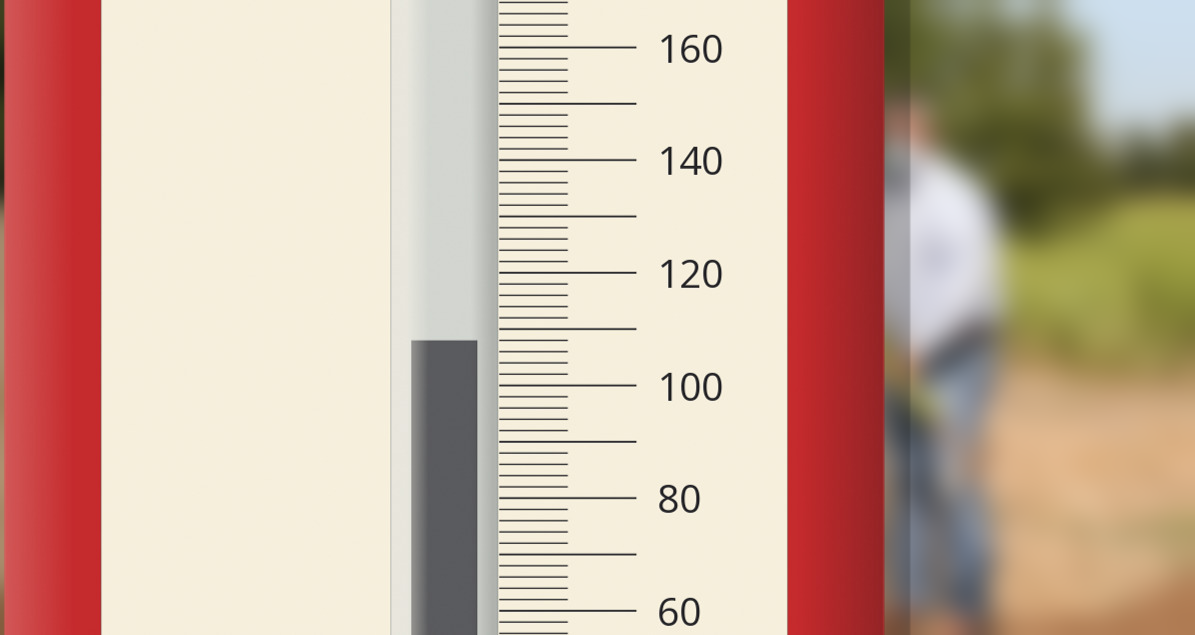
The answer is 108 mmHg
